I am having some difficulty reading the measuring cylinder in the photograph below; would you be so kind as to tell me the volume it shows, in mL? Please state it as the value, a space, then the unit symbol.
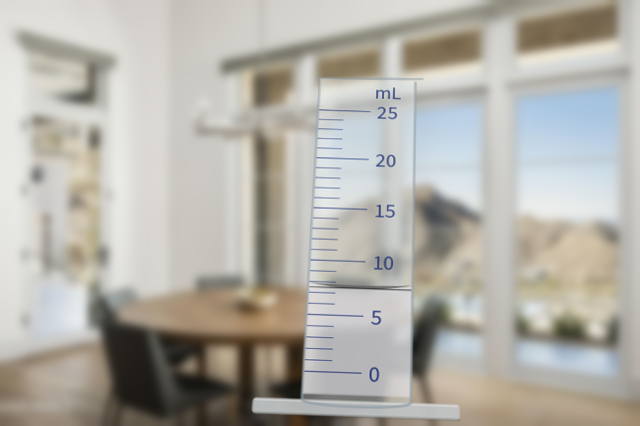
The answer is 7.5 mL
